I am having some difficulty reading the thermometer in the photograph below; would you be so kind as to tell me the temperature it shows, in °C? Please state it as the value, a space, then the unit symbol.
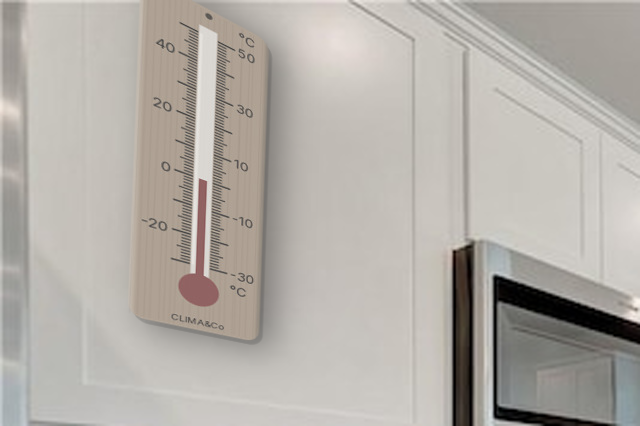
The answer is 0 °C
